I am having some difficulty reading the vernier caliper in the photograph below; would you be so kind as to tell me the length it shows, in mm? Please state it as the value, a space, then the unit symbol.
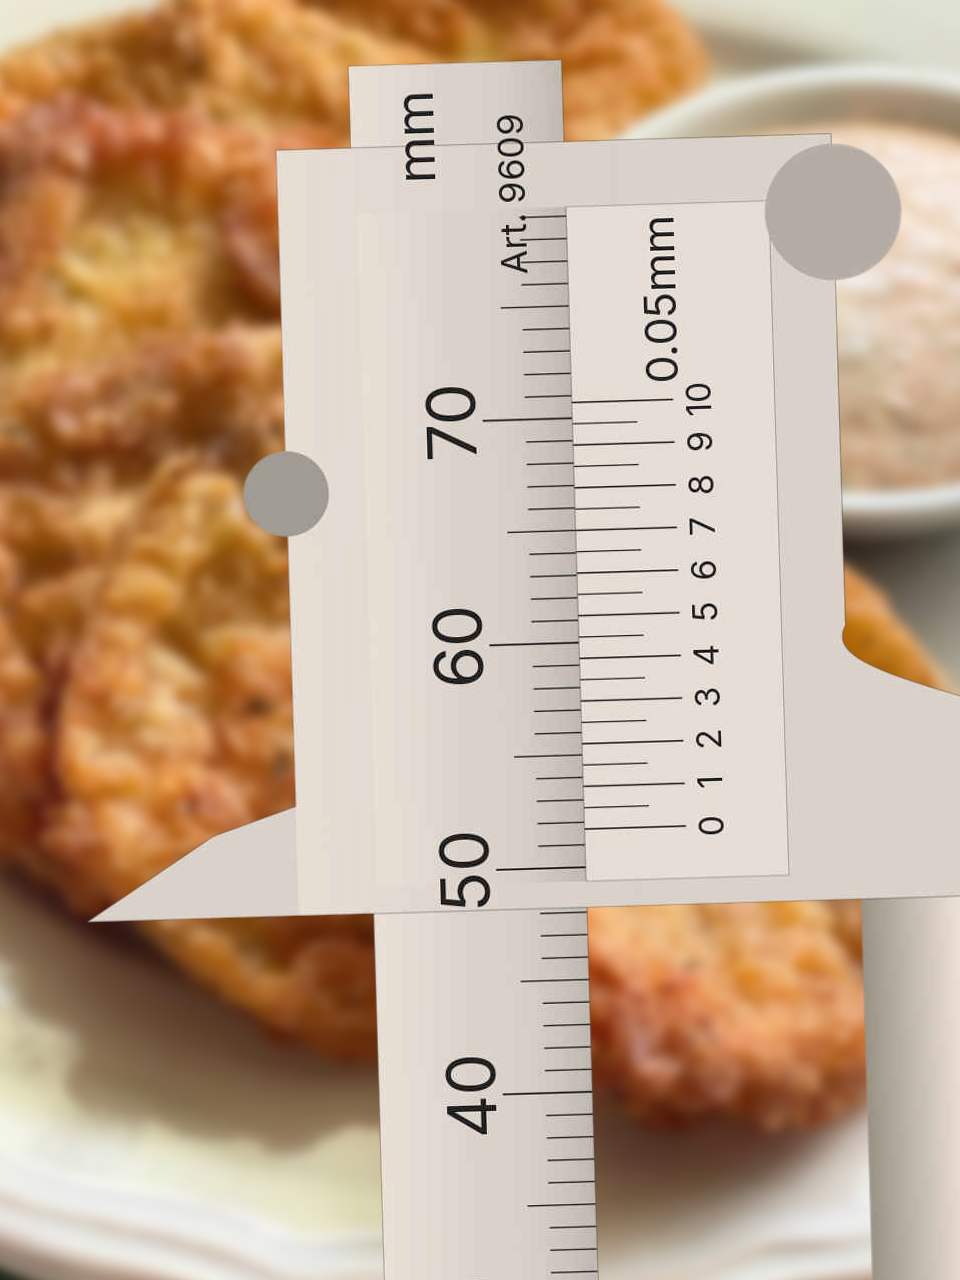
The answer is 51.7 mm
